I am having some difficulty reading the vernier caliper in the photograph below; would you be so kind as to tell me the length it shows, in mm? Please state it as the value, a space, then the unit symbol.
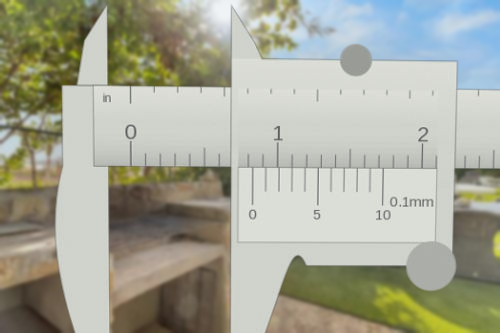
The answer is 8.3 mm
